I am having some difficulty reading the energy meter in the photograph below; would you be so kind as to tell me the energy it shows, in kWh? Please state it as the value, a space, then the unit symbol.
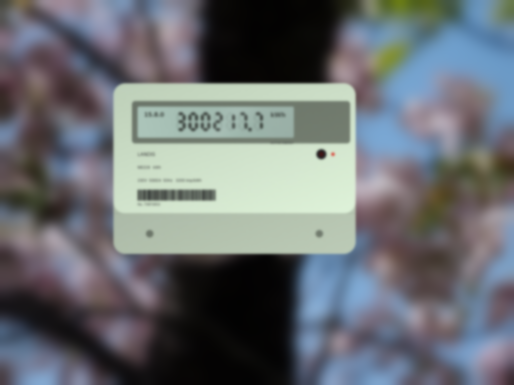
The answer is 300217.7 kWh
